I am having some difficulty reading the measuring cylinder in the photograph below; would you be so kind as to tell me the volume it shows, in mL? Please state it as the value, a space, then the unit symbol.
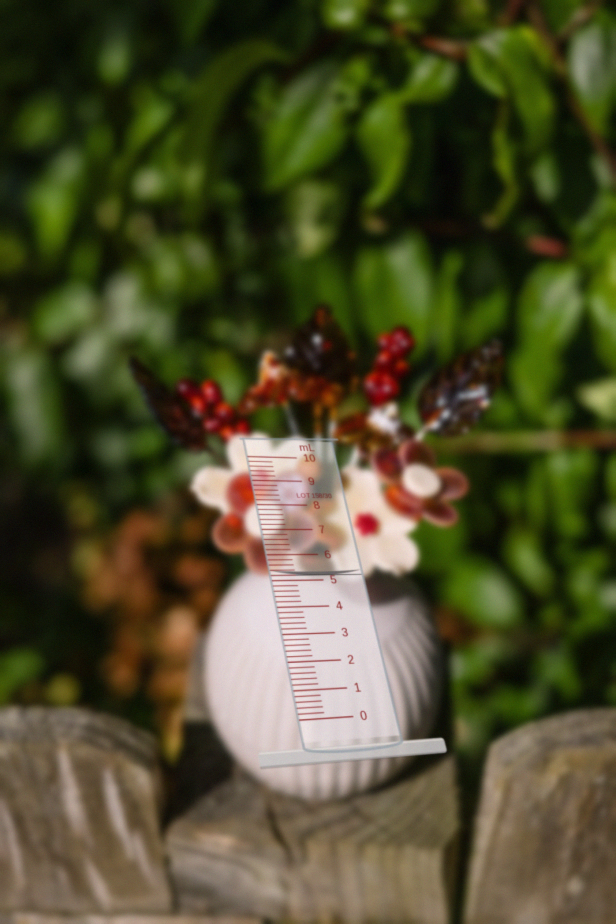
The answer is 5.2 mL
